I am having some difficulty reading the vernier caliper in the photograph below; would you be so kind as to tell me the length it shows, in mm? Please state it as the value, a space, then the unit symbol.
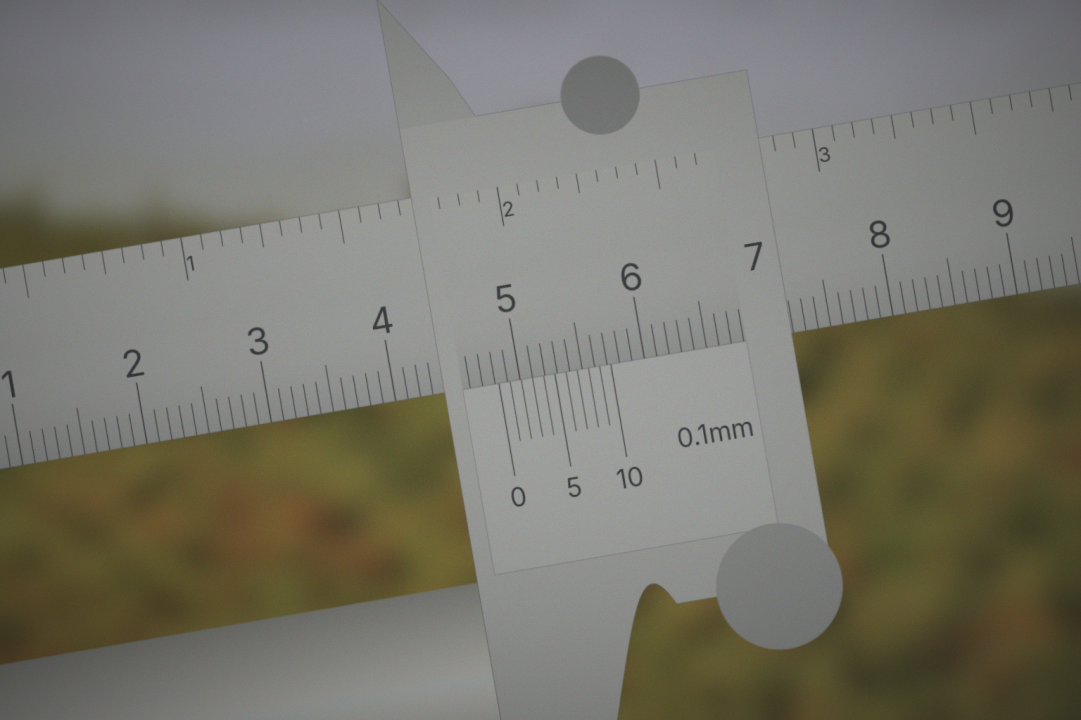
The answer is 48.3 mm
